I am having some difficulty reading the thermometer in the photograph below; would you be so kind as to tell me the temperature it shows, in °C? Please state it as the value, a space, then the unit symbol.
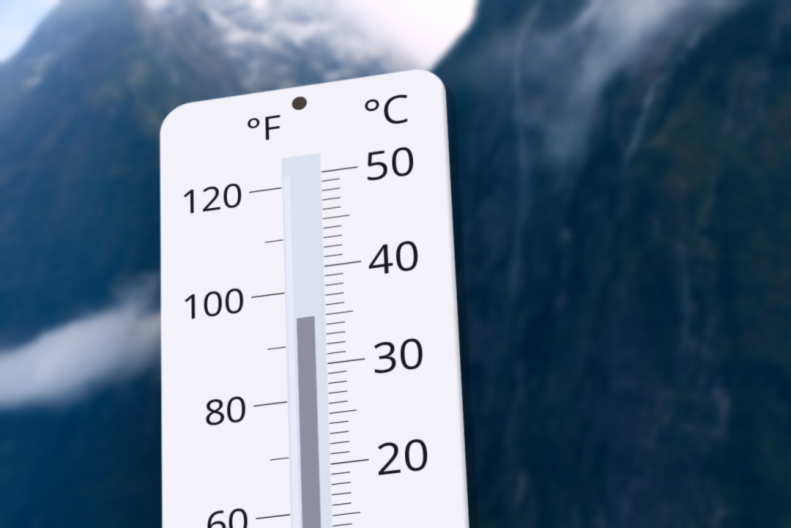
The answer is 35 °C
